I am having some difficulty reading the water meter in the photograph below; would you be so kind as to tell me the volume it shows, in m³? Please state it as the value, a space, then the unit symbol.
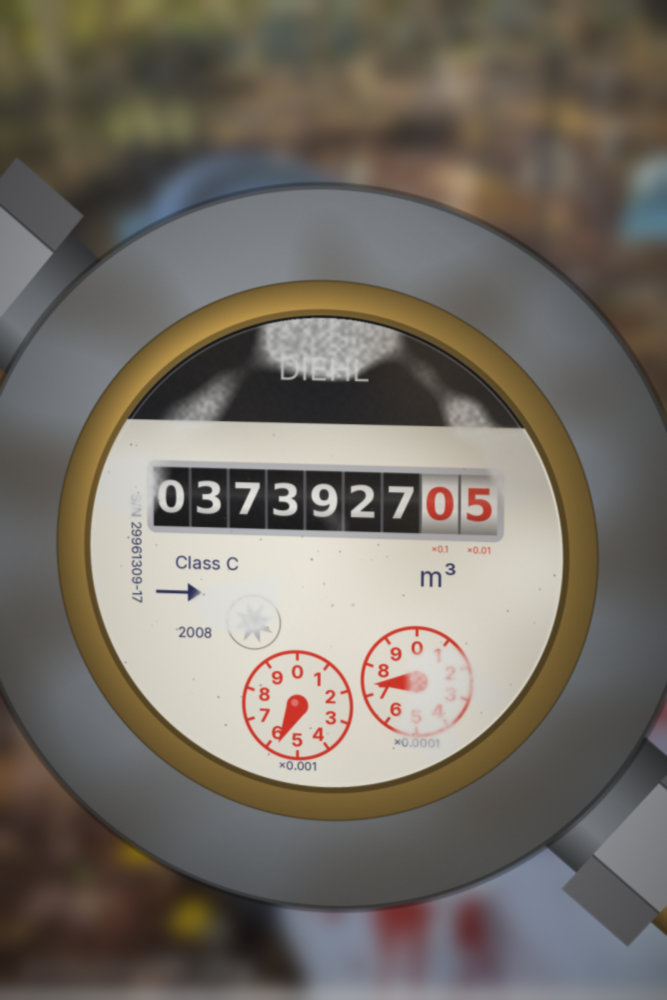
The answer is 373927.0557 m³
